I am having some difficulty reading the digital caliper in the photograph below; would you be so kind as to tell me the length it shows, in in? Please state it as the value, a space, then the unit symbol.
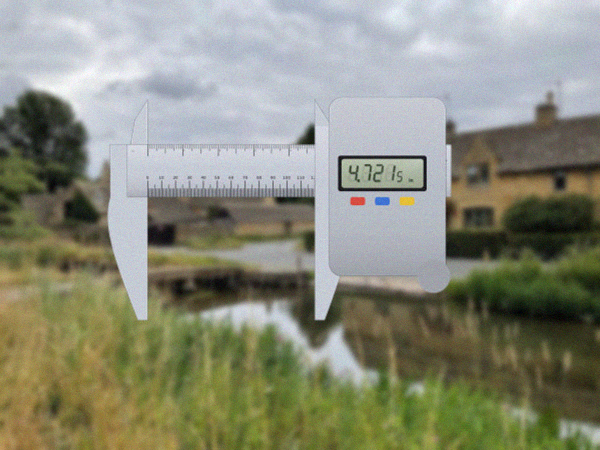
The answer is 4.7215 in
